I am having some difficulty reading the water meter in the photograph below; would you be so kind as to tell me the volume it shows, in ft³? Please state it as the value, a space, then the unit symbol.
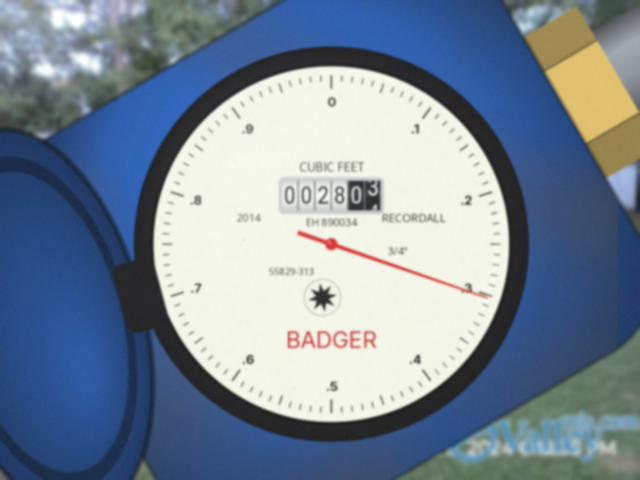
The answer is 2803.30 ft³
